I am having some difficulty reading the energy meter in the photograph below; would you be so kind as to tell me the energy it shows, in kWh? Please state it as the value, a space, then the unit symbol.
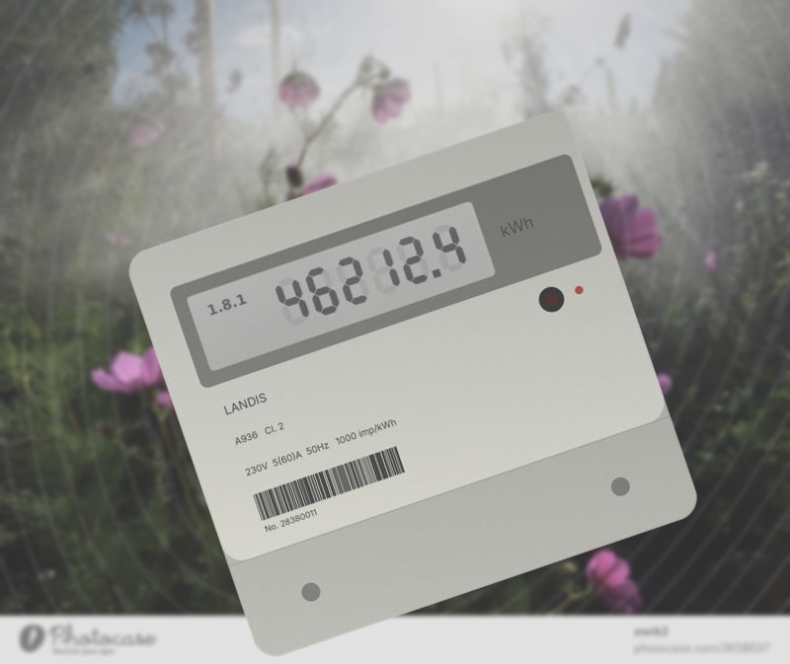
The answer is 46212.4 kWh
